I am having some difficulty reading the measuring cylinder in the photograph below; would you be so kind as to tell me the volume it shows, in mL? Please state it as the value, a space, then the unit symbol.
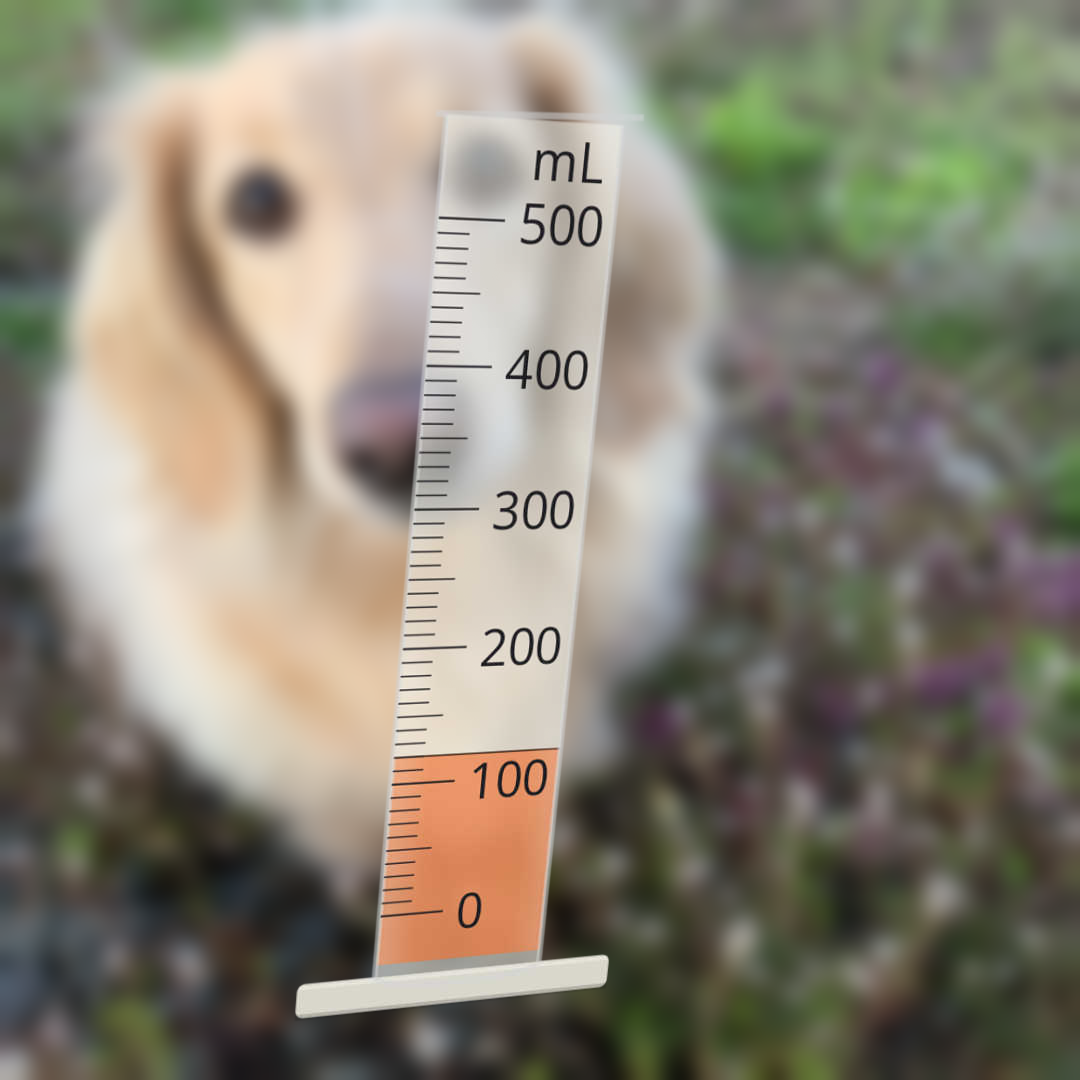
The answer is 120 mL
